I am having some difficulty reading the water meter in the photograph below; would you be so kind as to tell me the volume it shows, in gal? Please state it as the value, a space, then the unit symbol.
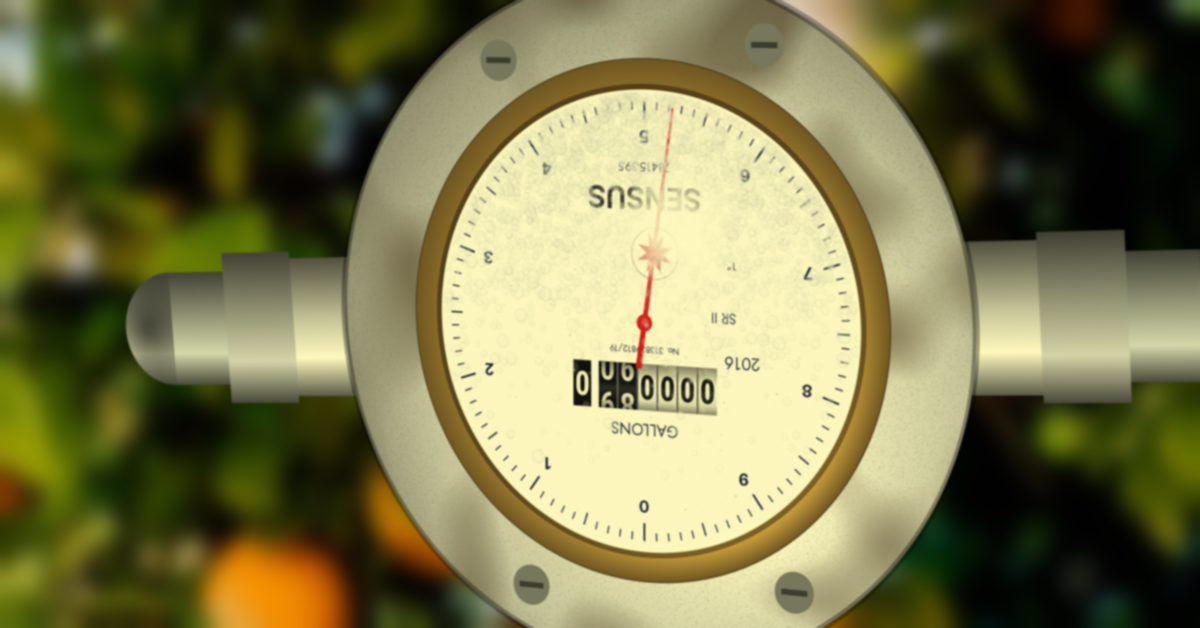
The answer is 895.2 gal
